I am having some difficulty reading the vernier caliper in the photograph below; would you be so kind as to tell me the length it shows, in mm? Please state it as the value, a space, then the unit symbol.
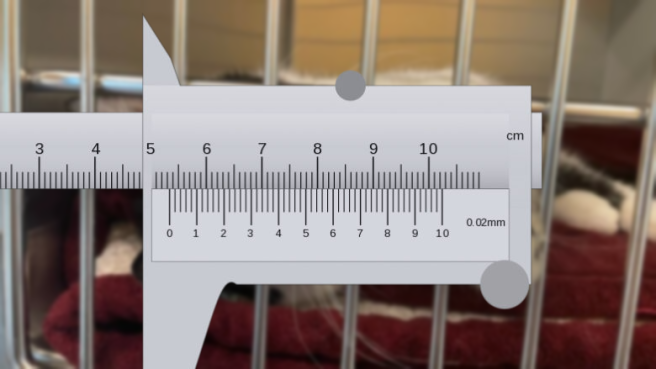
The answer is 53.4 mm
